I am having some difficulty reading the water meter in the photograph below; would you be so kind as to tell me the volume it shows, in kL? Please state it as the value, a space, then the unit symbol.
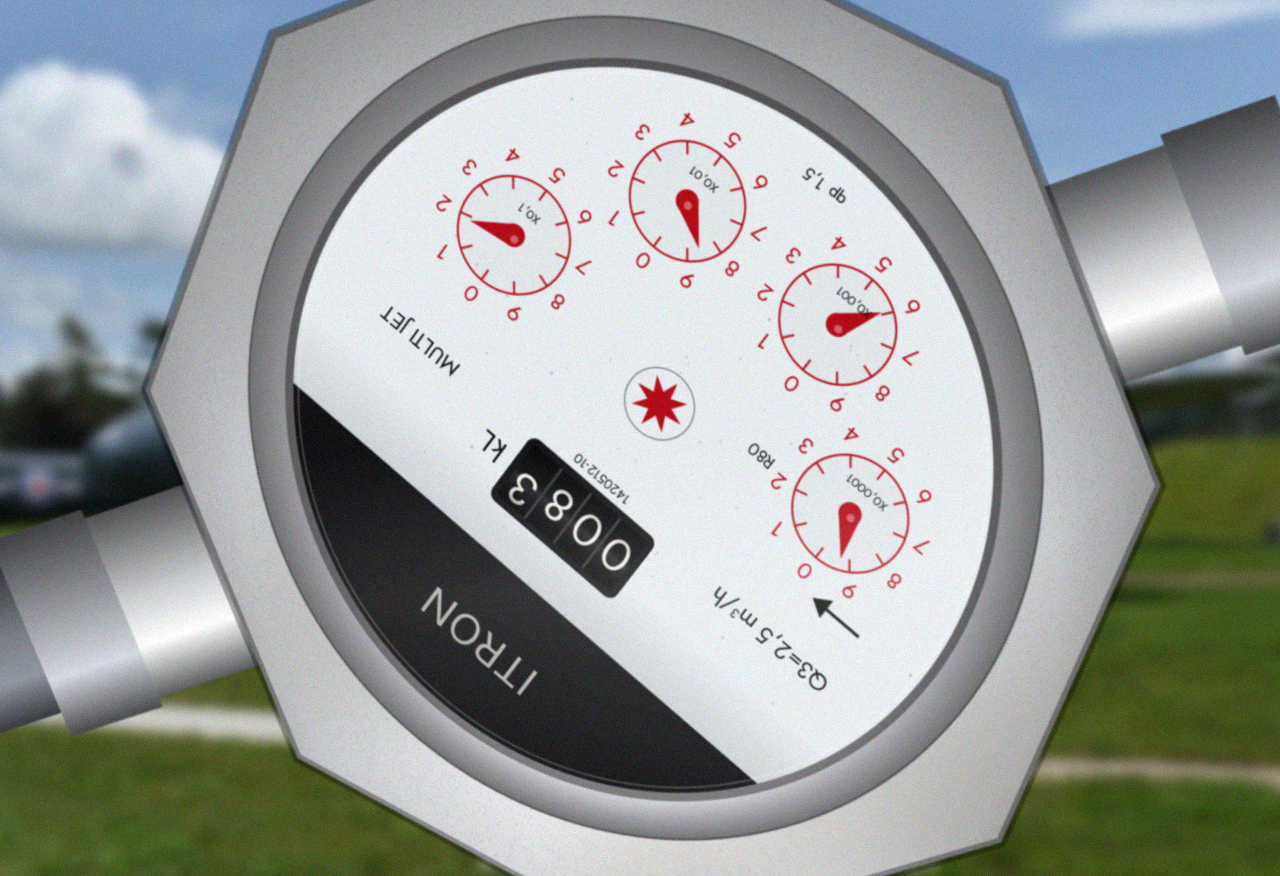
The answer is 83.1859 kL
